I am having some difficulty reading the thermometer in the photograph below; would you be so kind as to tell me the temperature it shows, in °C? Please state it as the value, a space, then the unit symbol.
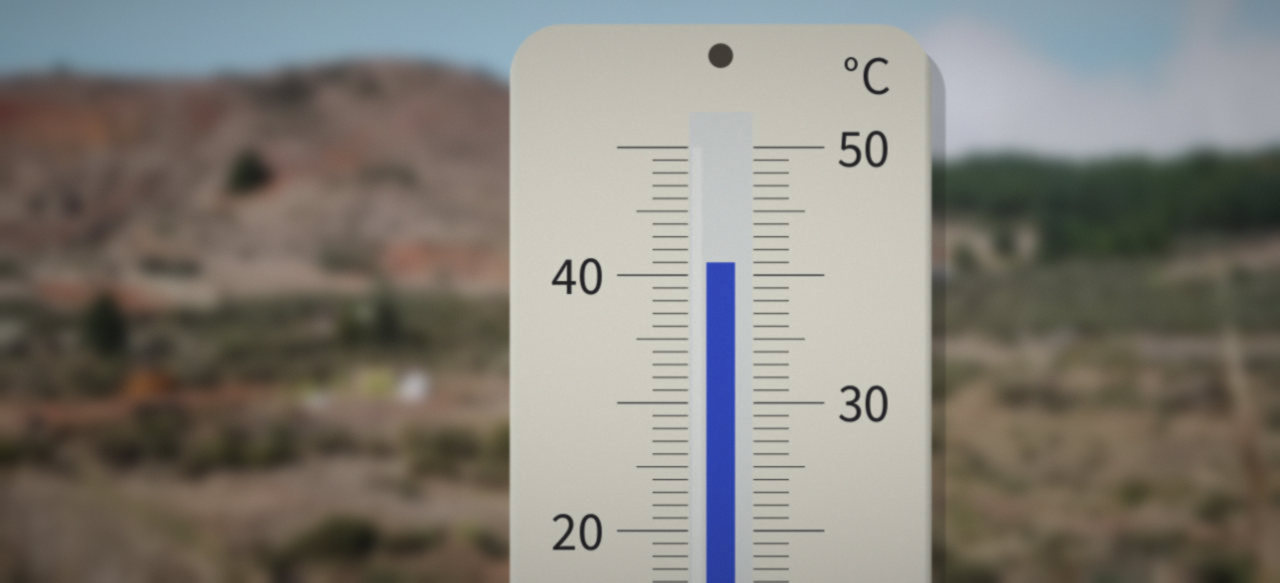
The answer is 41 °C
